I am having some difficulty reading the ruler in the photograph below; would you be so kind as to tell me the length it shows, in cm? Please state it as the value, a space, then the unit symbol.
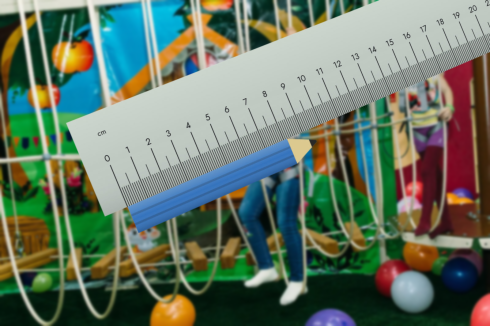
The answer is 9.5 cm
